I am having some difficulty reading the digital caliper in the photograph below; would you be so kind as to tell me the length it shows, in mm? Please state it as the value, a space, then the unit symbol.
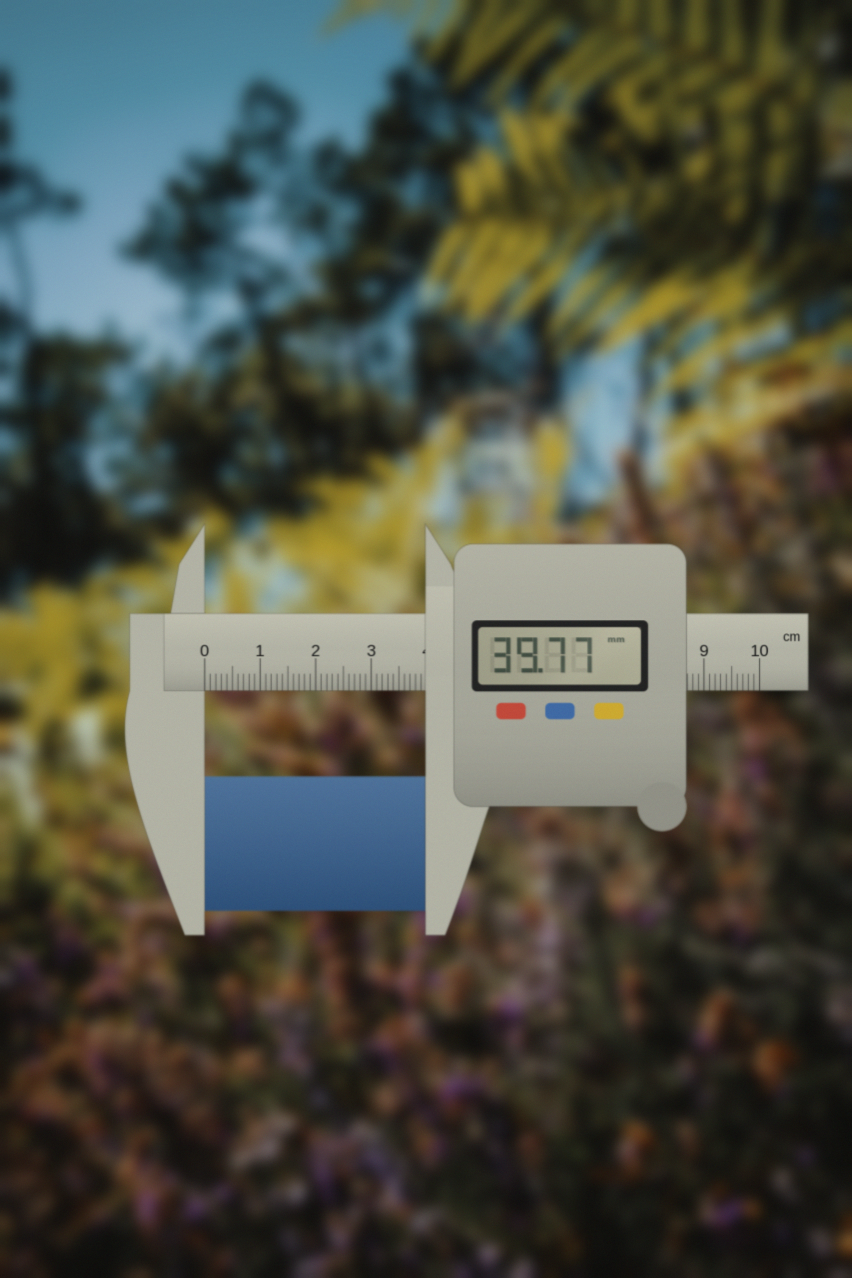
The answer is 39.77 mm
